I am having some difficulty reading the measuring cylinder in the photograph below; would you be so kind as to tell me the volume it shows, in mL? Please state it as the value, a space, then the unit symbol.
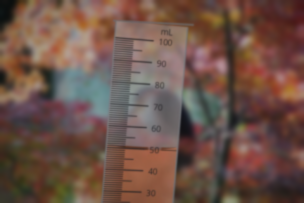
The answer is 50 mL
